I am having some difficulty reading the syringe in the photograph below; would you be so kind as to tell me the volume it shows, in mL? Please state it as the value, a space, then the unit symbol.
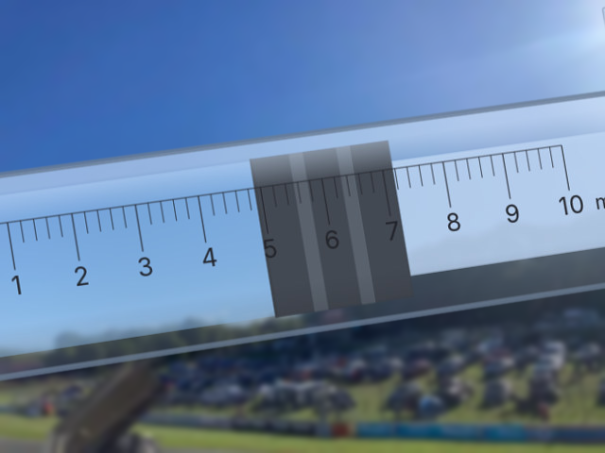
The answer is 4.9 mL
